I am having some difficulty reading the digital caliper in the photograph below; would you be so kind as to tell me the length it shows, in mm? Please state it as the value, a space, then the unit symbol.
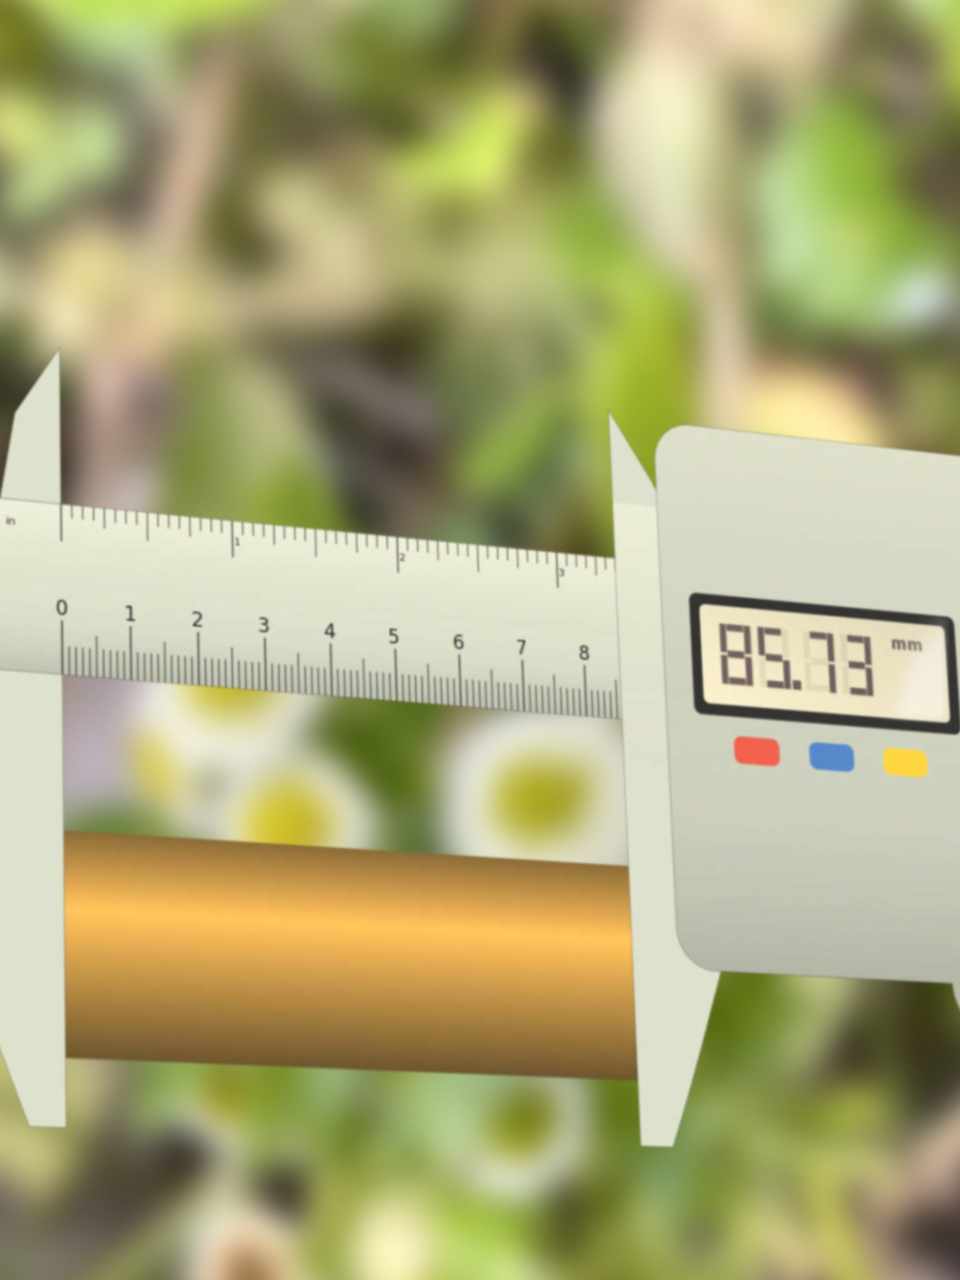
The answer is 85.73 mm
